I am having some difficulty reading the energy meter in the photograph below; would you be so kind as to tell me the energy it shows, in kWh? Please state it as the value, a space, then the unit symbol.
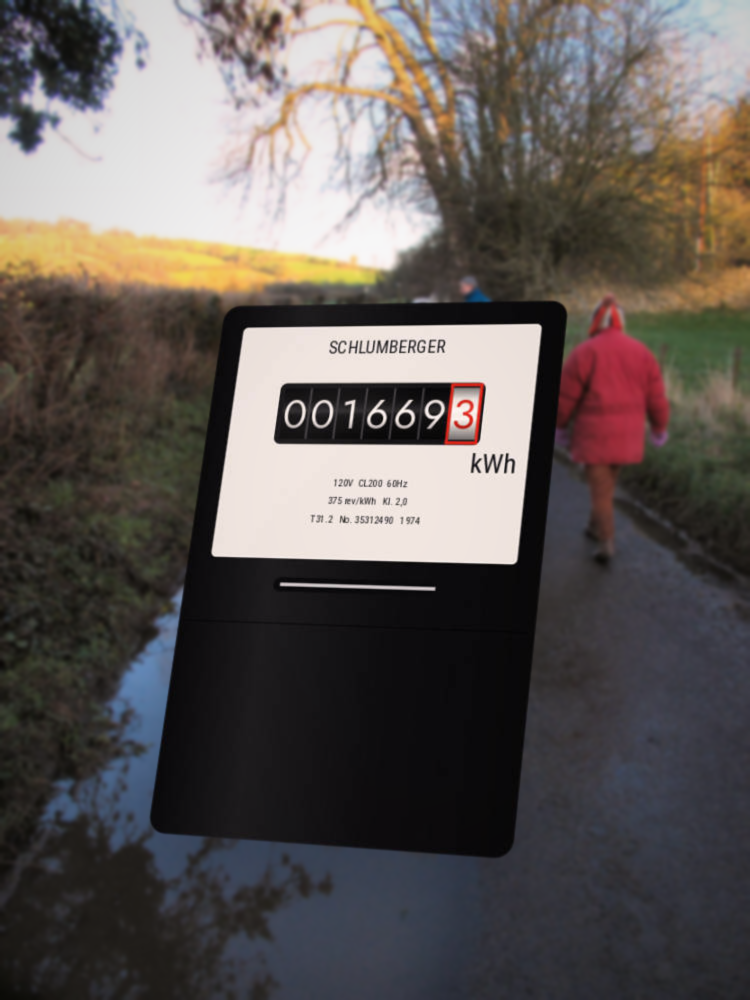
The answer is 1669.3 kWh
